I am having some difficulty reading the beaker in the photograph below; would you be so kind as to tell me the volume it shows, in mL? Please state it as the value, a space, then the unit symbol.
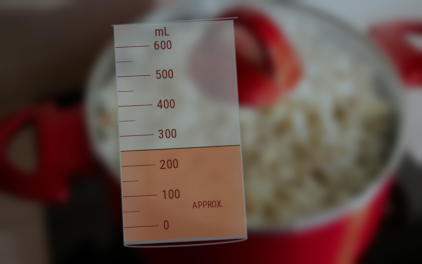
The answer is 250 mL
